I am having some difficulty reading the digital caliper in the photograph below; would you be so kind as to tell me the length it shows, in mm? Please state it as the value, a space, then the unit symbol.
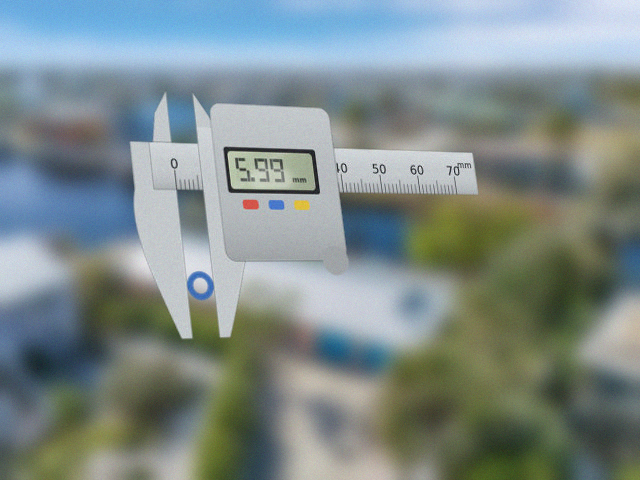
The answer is 5.99 mm
